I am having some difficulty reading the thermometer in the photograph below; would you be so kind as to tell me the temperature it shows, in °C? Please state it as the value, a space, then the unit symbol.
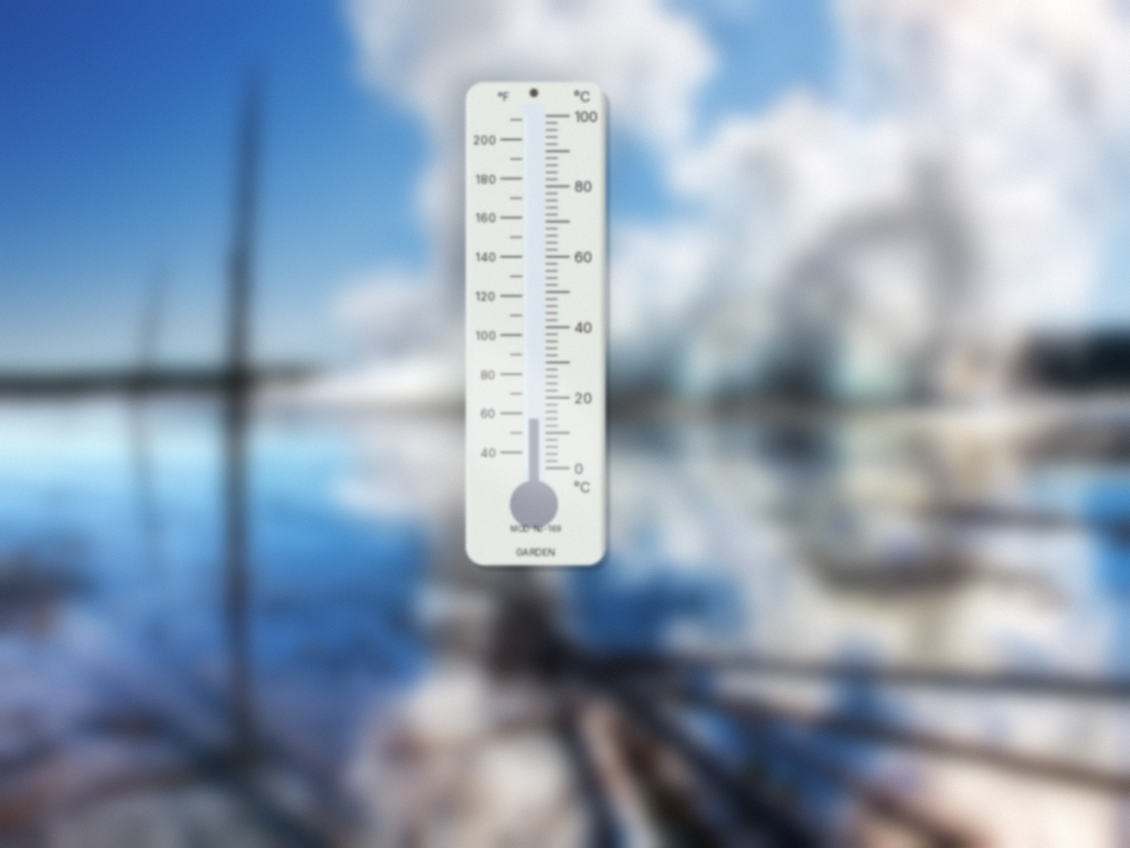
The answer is 14 °C
